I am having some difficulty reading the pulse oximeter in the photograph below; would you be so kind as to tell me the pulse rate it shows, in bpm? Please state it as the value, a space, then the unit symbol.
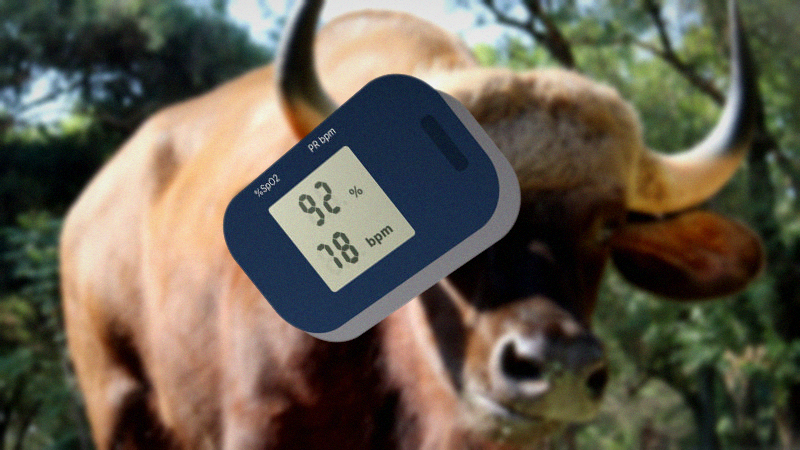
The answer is 78 bpm
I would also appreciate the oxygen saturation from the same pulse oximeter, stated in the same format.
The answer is 92 %
